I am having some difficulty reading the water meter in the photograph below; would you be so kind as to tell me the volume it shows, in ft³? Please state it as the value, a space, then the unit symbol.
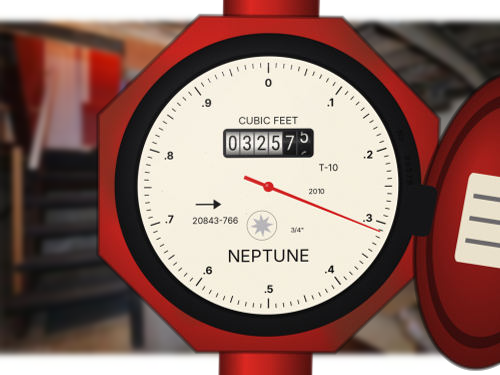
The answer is 32575.31 ft³
